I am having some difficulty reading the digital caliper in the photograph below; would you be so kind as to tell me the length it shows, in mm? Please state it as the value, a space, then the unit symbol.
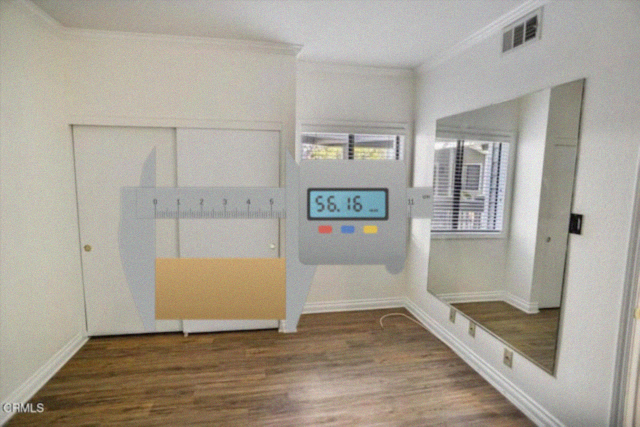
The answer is 56.16 mm
